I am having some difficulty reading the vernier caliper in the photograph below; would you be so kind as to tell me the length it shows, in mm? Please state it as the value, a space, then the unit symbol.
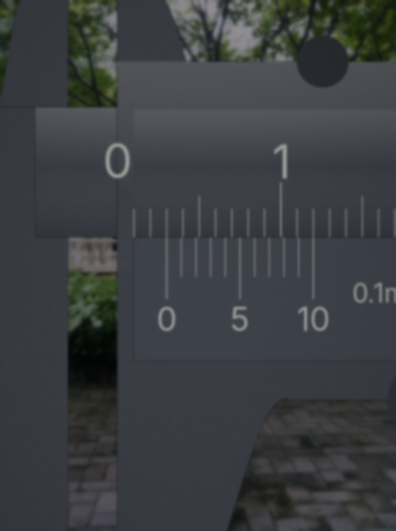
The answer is 3.0 mm
